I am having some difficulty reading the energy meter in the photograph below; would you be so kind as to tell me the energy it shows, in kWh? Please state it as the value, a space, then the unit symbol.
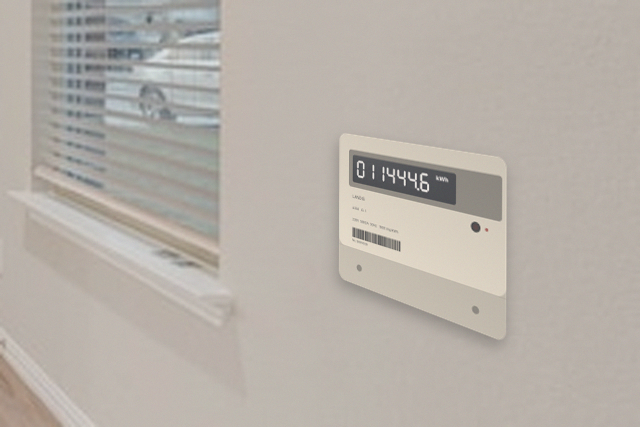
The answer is 11444.6 kWh
